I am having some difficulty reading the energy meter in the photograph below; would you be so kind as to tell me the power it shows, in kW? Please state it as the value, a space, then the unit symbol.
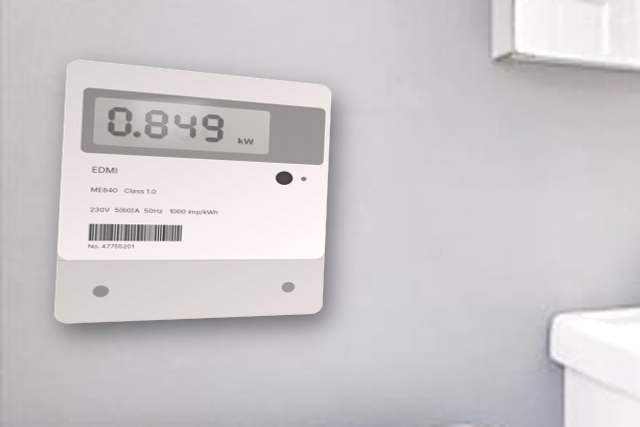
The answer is 0.849 kW
